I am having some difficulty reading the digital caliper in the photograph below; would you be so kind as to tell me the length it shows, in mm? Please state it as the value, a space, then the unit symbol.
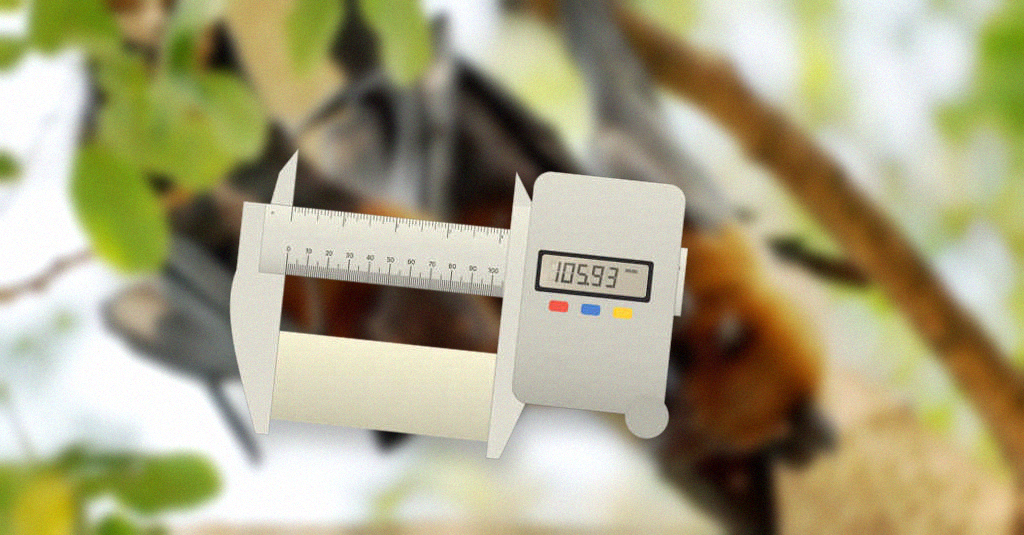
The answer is 105.93 mm
